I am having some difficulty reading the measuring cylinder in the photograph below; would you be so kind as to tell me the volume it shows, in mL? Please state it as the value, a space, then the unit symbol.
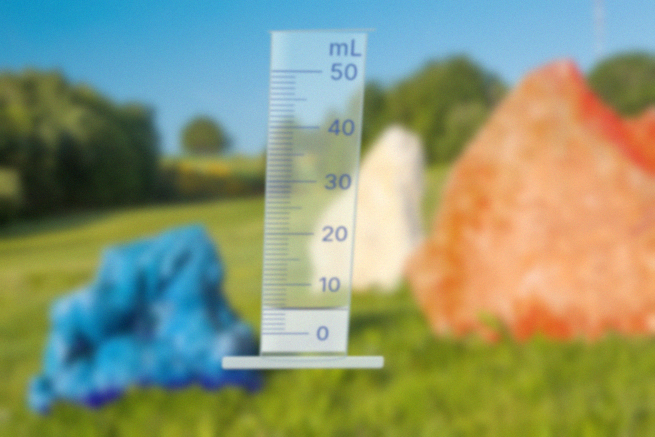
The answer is 5 mL
